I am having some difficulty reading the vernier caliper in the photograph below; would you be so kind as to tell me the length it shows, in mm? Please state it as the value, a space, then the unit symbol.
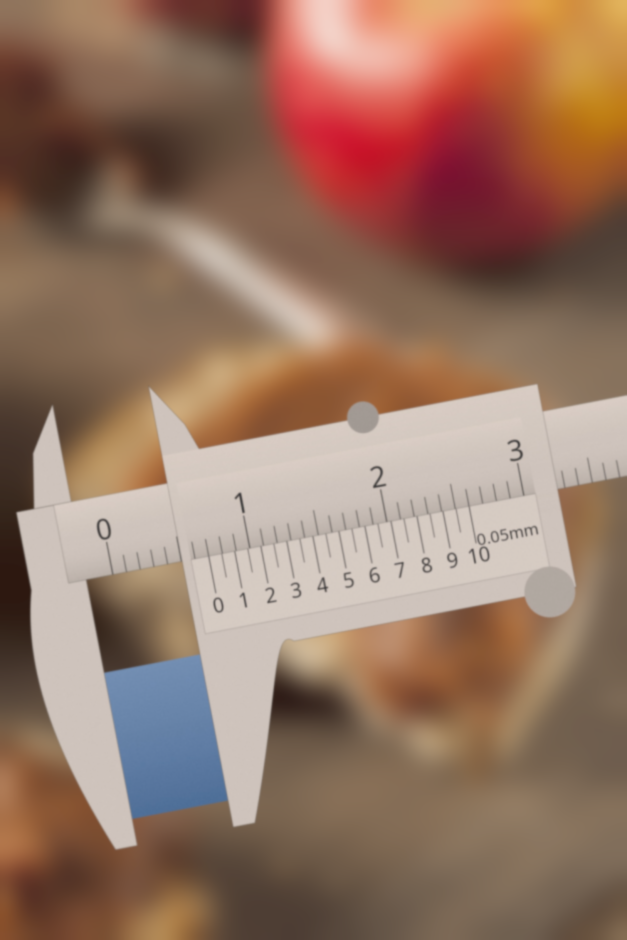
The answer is 7.0 mm
